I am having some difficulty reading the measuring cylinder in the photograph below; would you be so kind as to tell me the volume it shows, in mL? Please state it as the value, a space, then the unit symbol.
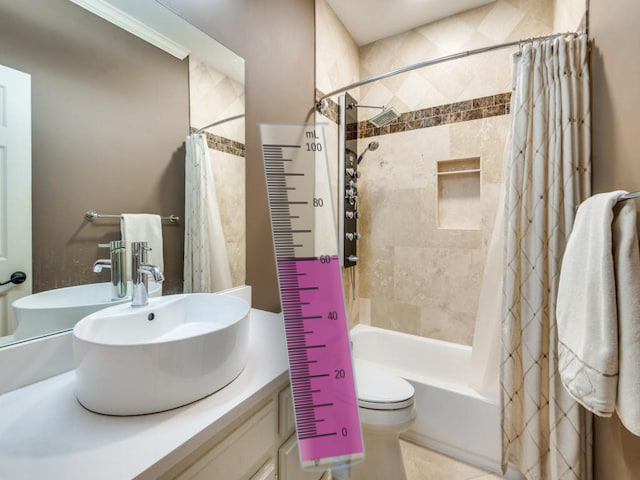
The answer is 60 mL
